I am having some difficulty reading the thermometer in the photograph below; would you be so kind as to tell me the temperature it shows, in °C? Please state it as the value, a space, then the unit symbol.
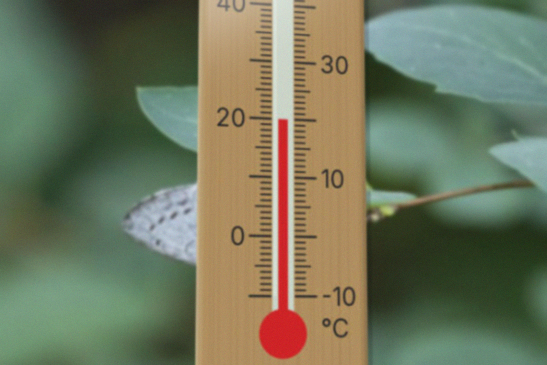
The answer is 20 °C
